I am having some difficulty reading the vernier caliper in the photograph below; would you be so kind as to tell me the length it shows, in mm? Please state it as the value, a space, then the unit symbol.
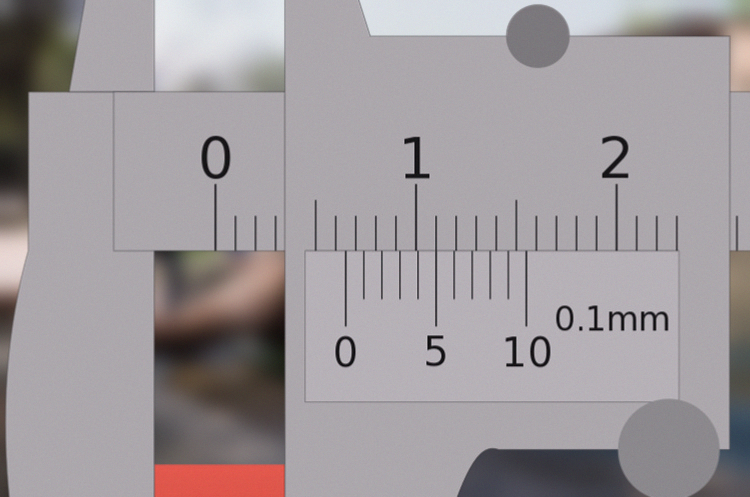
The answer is 6.5 mm
